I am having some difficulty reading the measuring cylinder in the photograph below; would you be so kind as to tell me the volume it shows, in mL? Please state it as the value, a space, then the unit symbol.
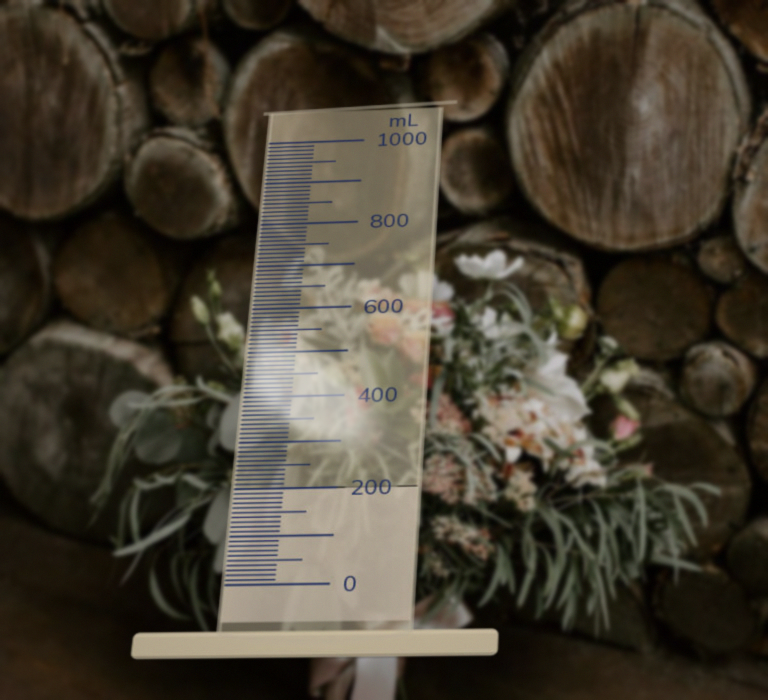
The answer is 200 mL
